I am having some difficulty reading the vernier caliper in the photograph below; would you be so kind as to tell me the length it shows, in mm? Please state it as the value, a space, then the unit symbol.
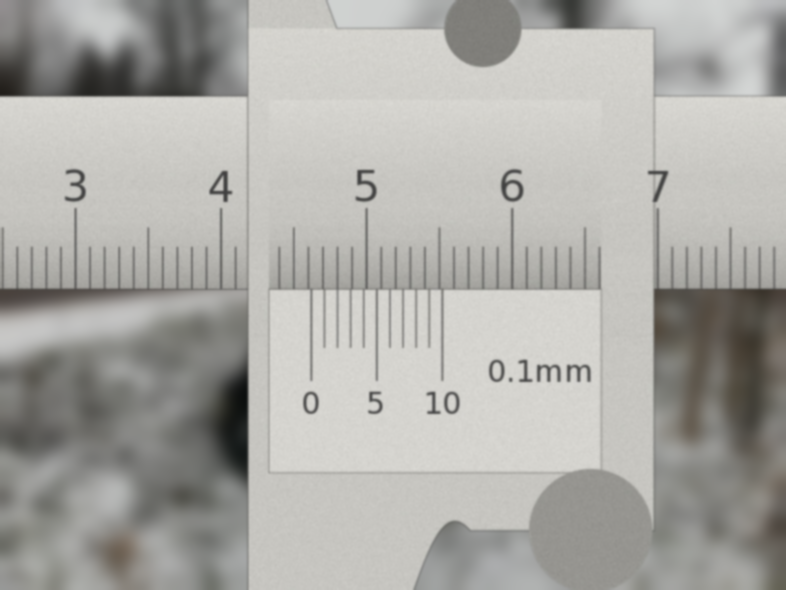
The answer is 46.2 mm
